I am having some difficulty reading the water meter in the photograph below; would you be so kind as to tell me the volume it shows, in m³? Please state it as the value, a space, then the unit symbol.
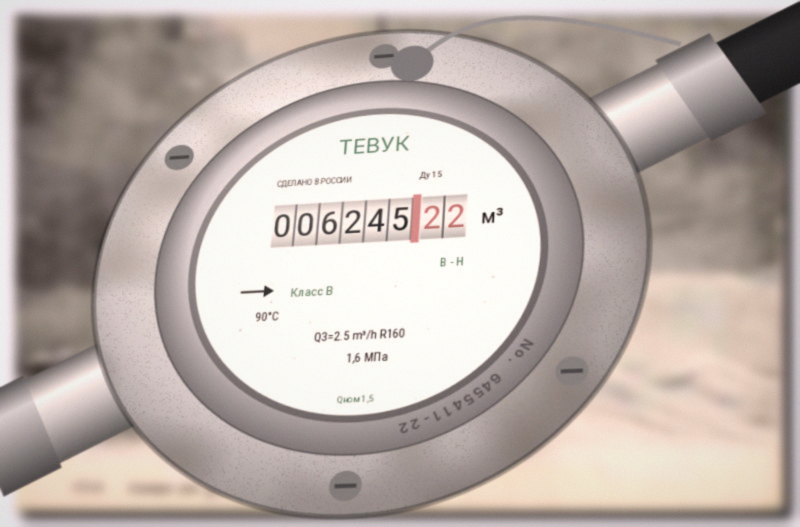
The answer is 6245.22 m³
